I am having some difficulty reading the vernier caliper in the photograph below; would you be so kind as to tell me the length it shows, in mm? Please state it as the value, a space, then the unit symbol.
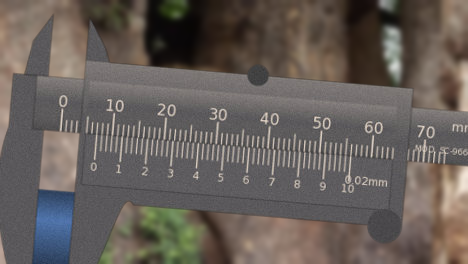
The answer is 7.0 mm
